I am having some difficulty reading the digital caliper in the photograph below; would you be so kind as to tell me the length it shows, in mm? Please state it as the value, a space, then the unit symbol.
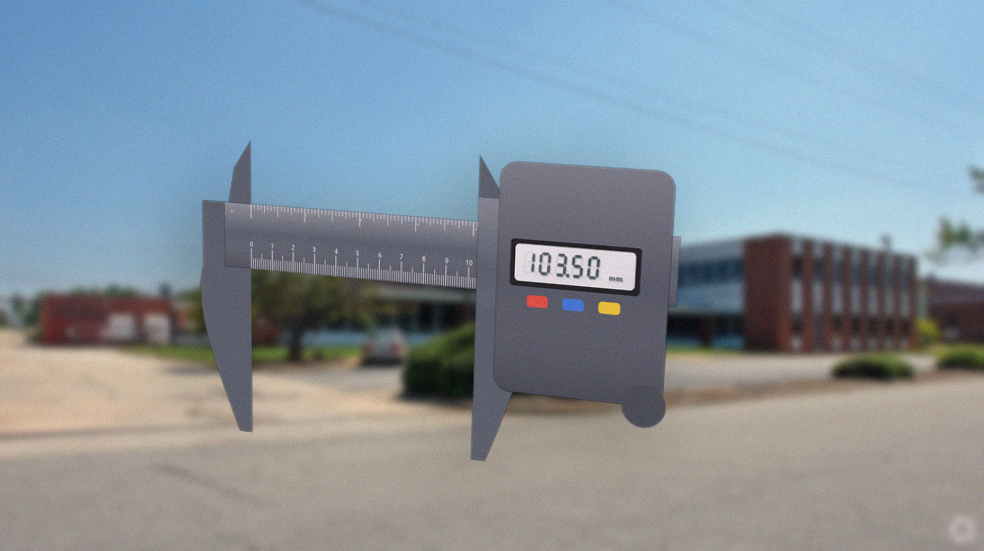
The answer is 103.50 mm
